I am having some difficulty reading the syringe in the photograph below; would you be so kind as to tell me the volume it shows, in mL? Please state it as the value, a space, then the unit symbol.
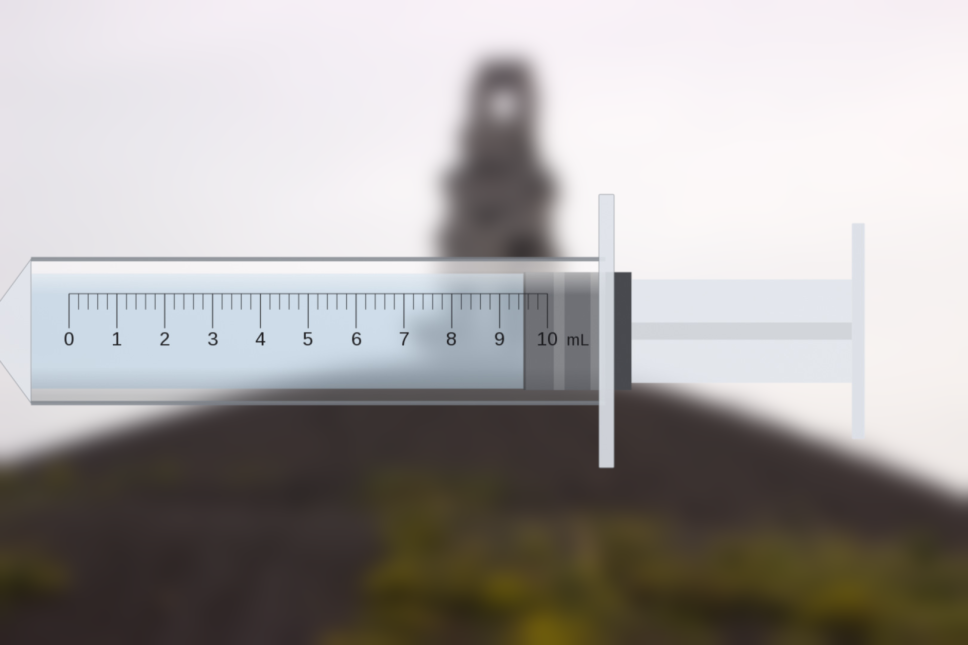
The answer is 9.5 mL
